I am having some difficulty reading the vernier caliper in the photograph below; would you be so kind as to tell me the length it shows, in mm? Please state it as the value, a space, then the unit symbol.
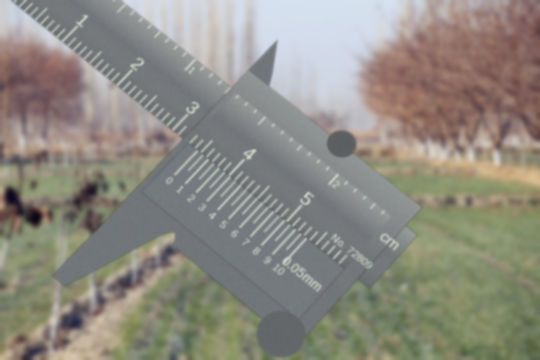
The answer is 34.5 mm
